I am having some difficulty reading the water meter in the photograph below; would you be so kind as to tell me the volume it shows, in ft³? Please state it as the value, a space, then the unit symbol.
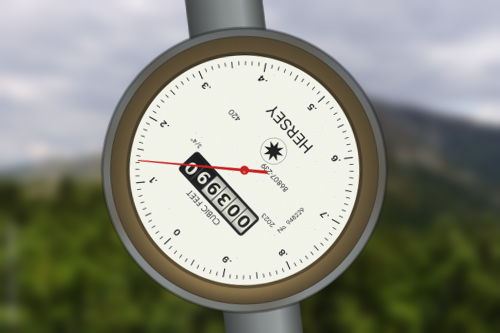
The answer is 3990.13 ft³
